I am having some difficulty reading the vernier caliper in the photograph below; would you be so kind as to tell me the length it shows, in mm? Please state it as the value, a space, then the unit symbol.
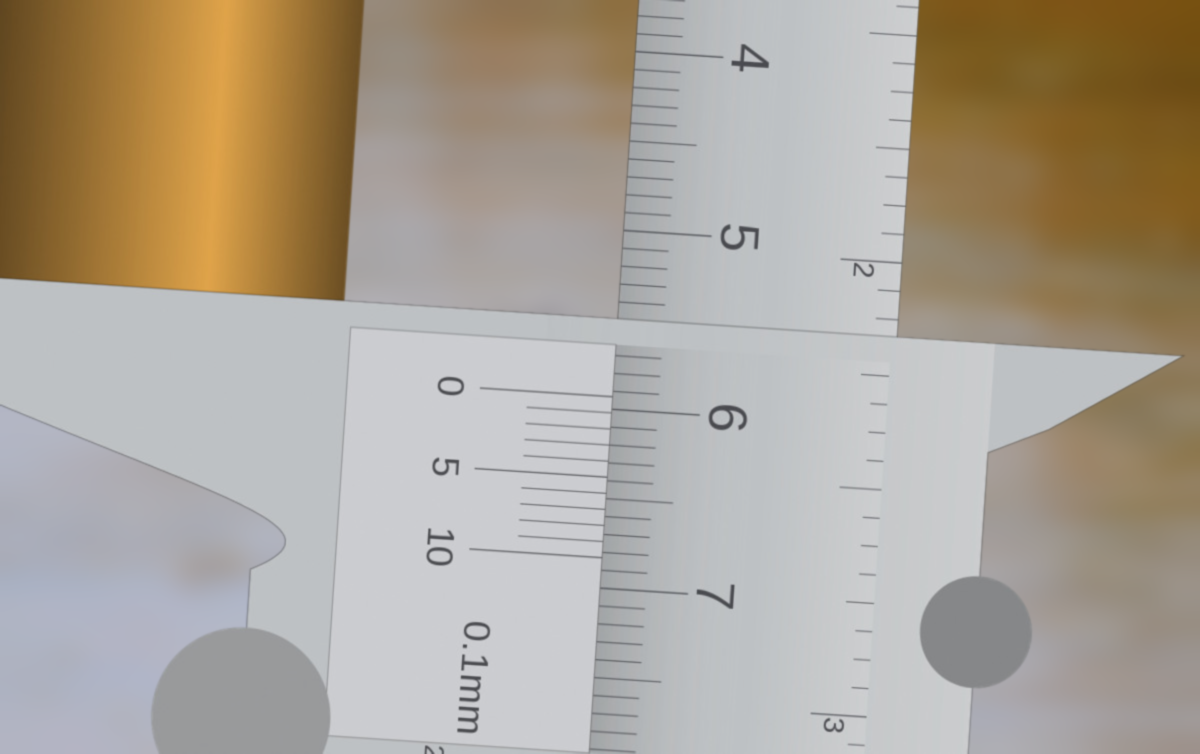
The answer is 59.3 mm
